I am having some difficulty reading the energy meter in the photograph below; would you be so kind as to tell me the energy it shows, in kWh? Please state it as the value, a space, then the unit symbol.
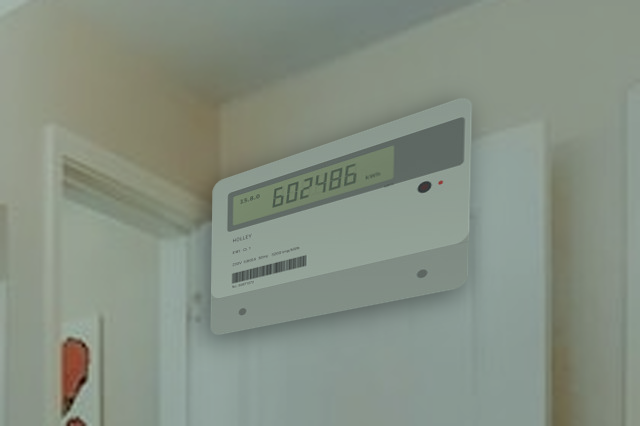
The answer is 602486 kWh
